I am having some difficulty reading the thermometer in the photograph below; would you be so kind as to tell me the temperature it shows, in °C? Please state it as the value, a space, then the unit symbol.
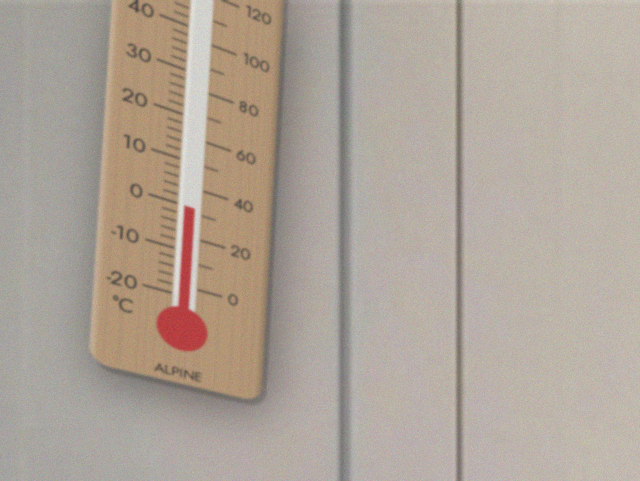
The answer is 0 °C
